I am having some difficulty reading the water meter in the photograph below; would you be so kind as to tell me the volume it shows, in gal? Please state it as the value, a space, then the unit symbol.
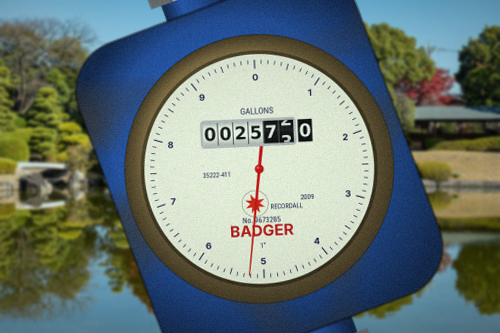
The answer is 25725.2 gal
